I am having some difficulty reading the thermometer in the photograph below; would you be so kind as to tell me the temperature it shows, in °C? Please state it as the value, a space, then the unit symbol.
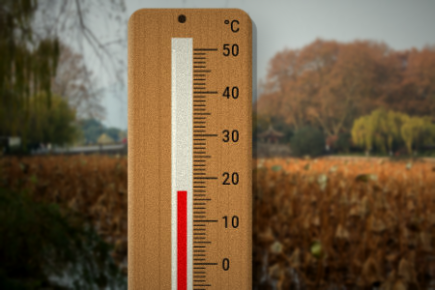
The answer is 17 °C
